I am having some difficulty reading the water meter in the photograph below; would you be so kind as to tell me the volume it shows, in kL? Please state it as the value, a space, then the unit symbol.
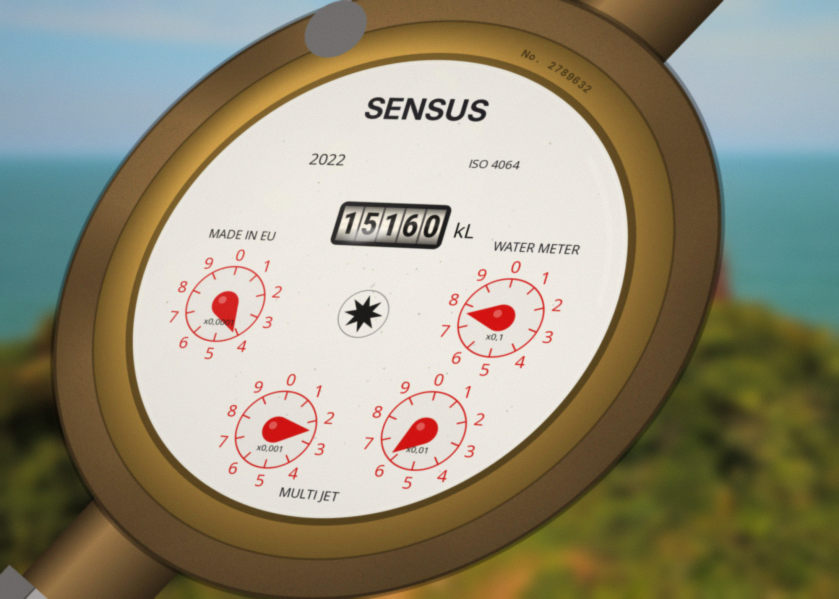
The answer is 15160.7624 kL
